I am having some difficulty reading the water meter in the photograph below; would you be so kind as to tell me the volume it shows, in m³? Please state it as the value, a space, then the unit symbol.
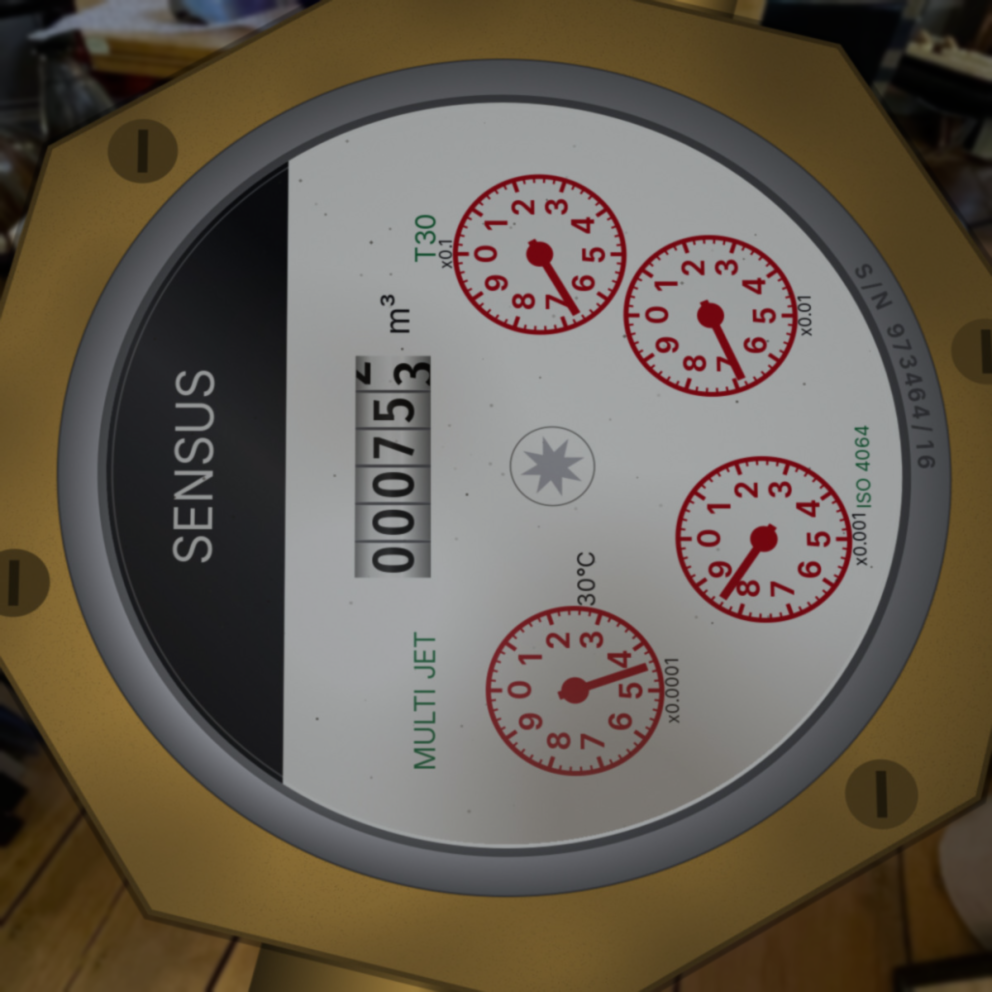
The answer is 752.6684 m³
